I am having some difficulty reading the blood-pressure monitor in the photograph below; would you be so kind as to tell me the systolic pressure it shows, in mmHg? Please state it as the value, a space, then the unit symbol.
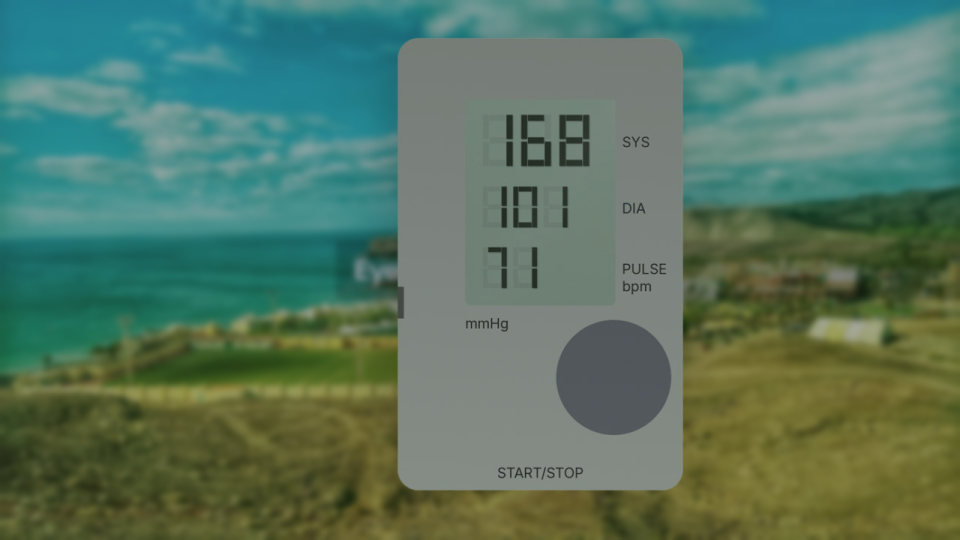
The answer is 168 mmHg
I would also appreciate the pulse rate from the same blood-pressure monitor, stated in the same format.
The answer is 71 bpm
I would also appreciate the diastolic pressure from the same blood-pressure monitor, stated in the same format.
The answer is 101 mmHg
